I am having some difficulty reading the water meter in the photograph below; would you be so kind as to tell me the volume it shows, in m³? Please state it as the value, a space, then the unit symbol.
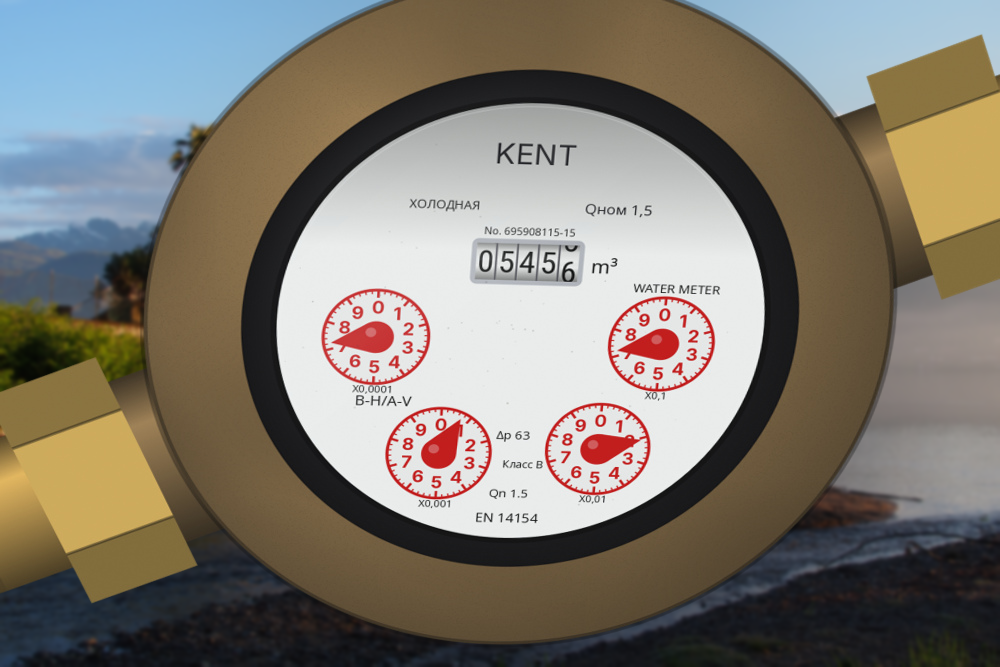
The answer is 5455.7207 m³
